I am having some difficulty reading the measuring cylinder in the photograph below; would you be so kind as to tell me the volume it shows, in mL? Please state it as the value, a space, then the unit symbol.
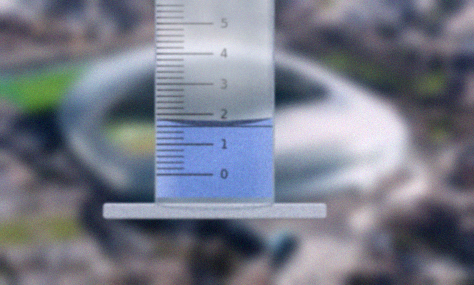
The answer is 1.6 mL
